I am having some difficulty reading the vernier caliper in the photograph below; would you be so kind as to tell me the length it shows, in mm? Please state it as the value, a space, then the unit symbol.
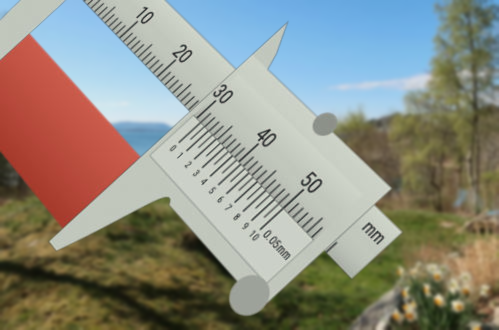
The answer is 31.0 mm
